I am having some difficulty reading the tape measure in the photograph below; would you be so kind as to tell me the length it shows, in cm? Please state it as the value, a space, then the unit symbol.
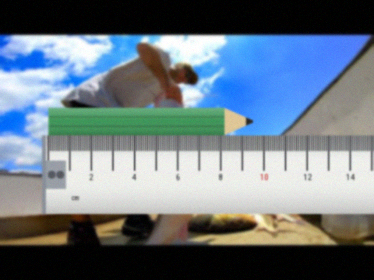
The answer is 9.5 cm
